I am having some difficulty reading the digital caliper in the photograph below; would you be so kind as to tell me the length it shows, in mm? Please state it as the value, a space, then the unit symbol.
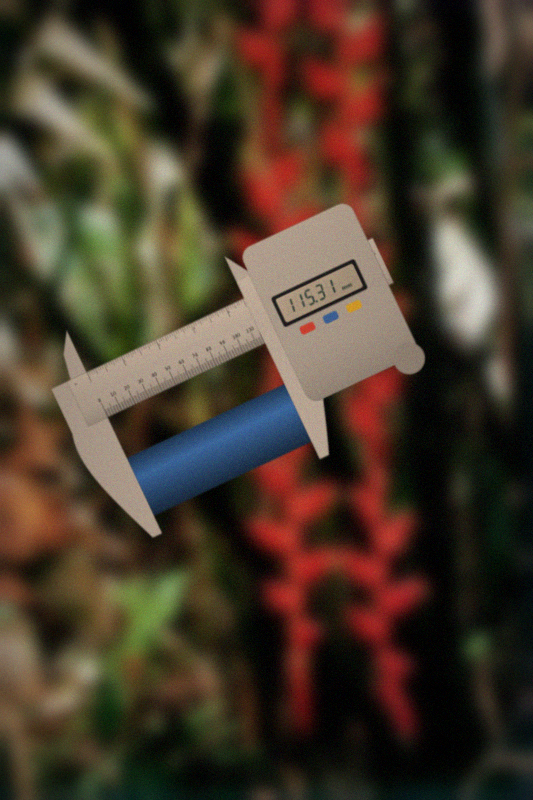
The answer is 115.31 mm
